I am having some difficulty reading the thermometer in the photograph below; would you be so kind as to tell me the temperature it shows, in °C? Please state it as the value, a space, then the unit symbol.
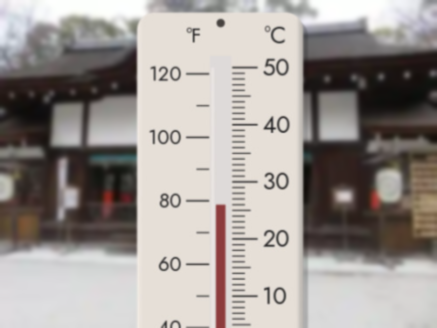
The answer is 26 °C
